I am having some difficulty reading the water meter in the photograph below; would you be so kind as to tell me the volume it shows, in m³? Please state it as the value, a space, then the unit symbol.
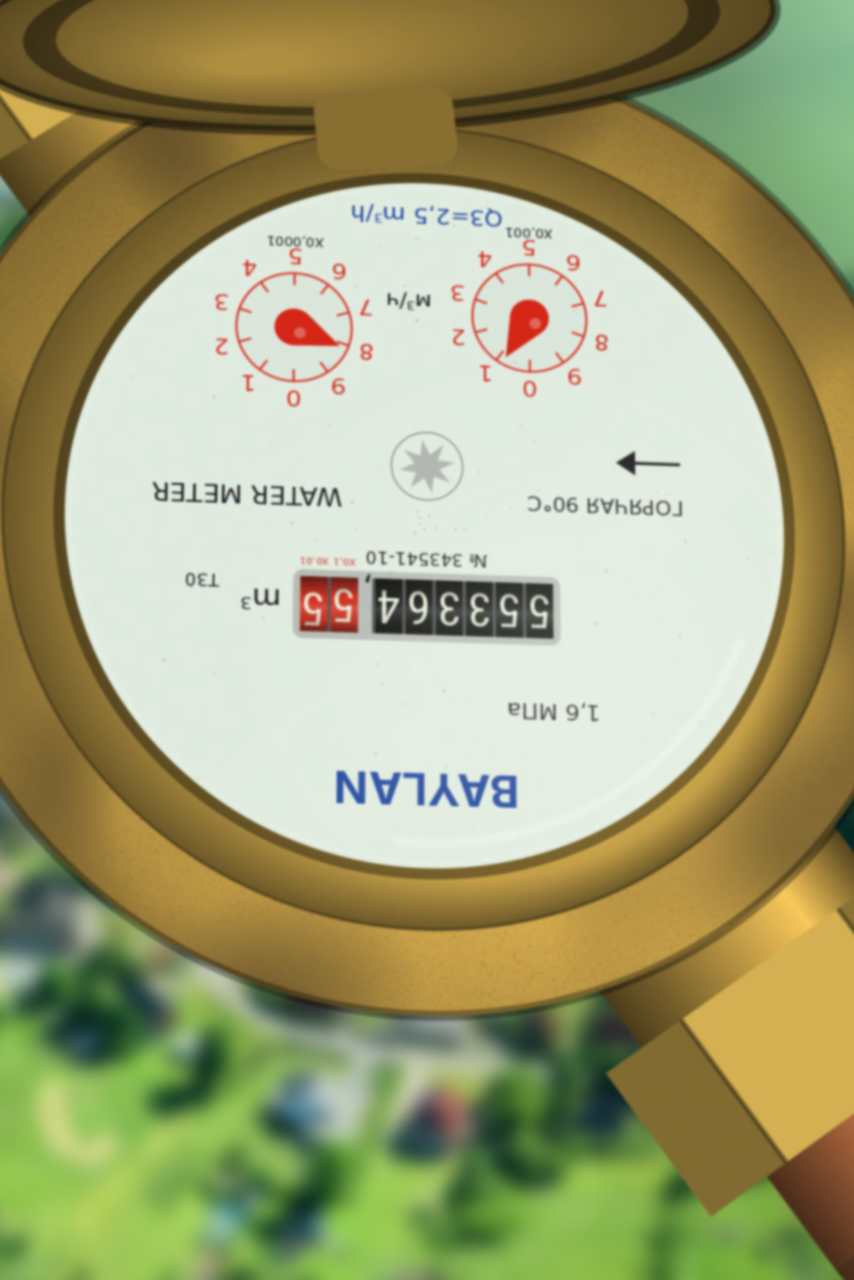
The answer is 553364.5508 m³
